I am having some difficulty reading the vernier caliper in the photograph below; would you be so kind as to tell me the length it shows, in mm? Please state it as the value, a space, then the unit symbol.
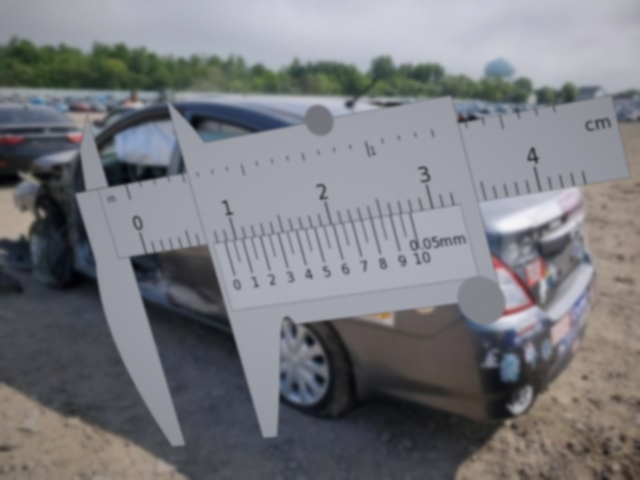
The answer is 8.8 mm
